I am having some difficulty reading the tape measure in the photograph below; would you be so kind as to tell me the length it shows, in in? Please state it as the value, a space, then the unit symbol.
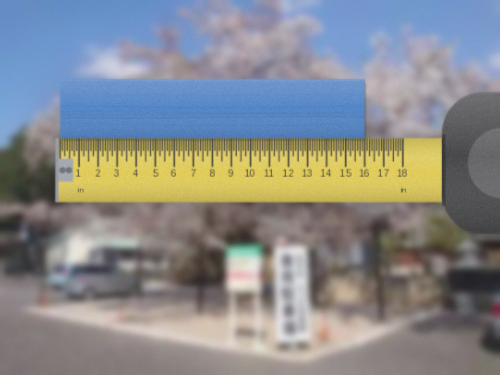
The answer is 16 in
